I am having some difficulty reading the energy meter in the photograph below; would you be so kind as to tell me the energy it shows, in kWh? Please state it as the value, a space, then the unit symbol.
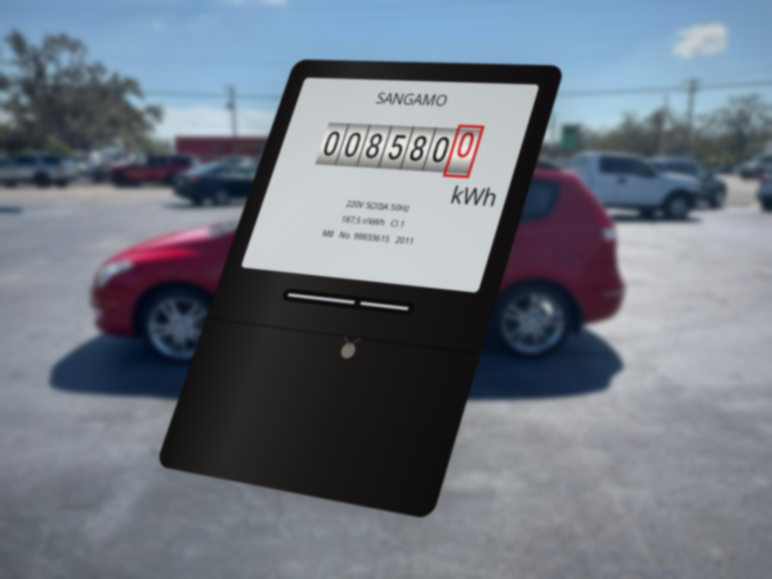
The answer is 8580.0 kWh
